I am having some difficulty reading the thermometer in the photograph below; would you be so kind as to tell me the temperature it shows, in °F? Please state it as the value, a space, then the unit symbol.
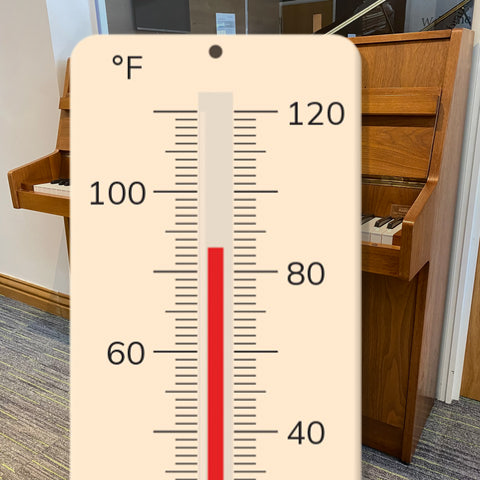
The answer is 86 °F
